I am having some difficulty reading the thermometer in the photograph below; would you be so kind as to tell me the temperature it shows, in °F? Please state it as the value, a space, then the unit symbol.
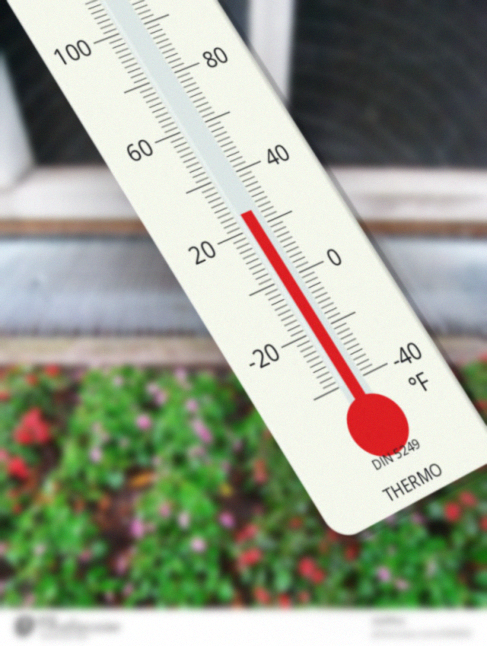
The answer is 26 °F
